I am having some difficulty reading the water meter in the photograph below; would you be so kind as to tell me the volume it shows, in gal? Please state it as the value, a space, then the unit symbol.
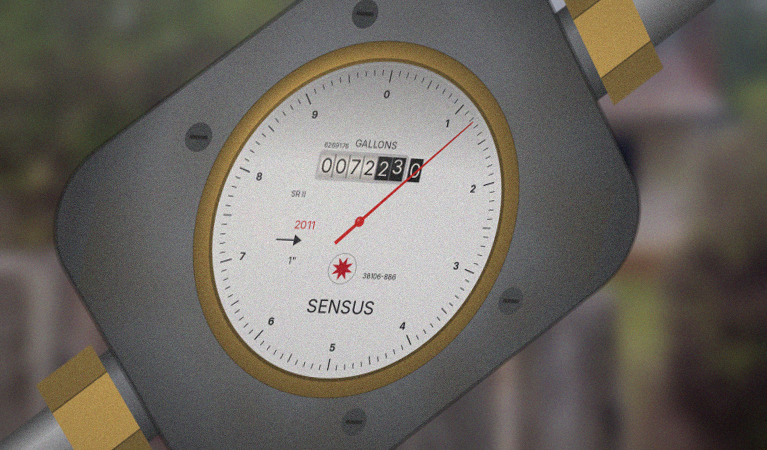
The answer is 72231.2 gal
